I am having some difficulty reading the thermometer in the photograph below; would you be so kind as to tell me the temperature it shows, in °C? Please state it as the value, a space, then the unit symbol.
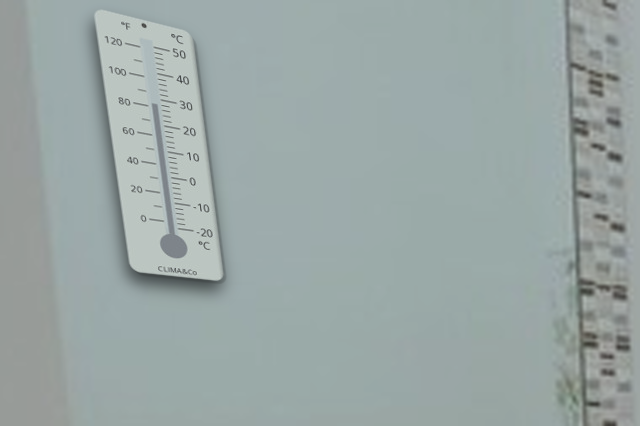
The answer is 28 °C
